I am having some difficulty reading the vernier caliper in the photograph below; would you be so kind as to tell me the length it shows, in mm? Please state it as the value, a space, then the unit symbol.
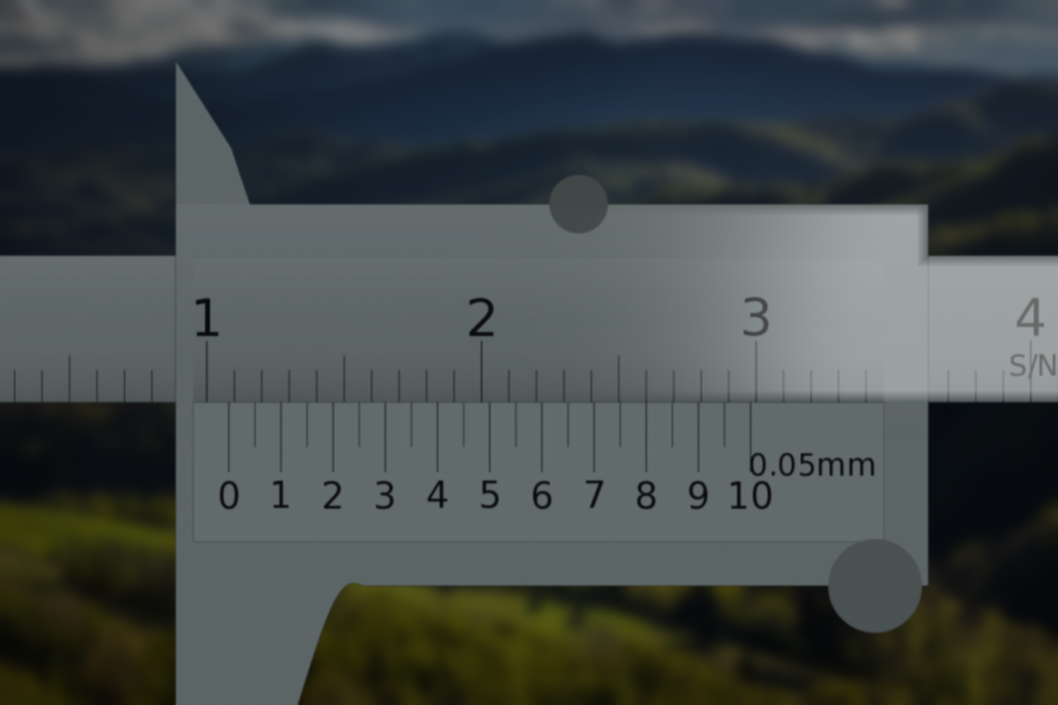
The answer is 10.80 mm
